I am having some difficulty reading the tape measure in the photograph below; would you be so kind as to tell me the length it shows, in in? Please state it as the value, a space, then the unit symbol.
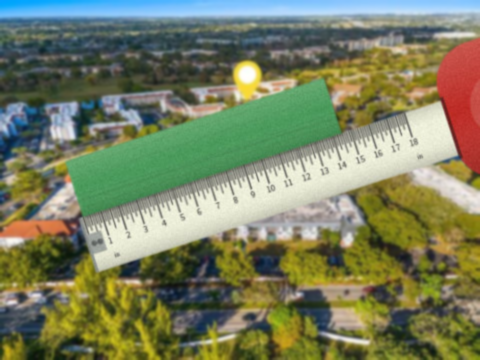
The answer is 14.5 in
